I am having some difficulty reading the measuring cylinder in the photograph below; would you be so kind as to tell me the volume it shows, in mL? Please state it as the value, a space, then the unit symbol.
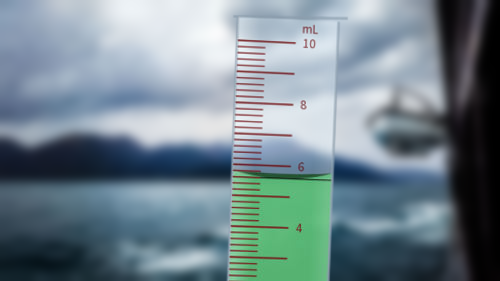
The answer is 5.6 mL
